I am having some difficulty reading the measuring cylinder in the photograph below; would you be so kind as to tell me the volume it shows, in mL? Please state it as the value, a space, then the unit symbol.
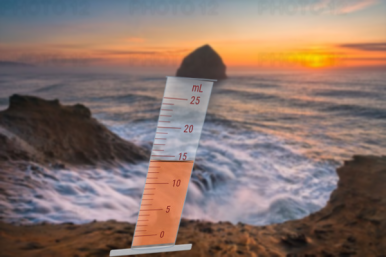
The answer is 14 mL
